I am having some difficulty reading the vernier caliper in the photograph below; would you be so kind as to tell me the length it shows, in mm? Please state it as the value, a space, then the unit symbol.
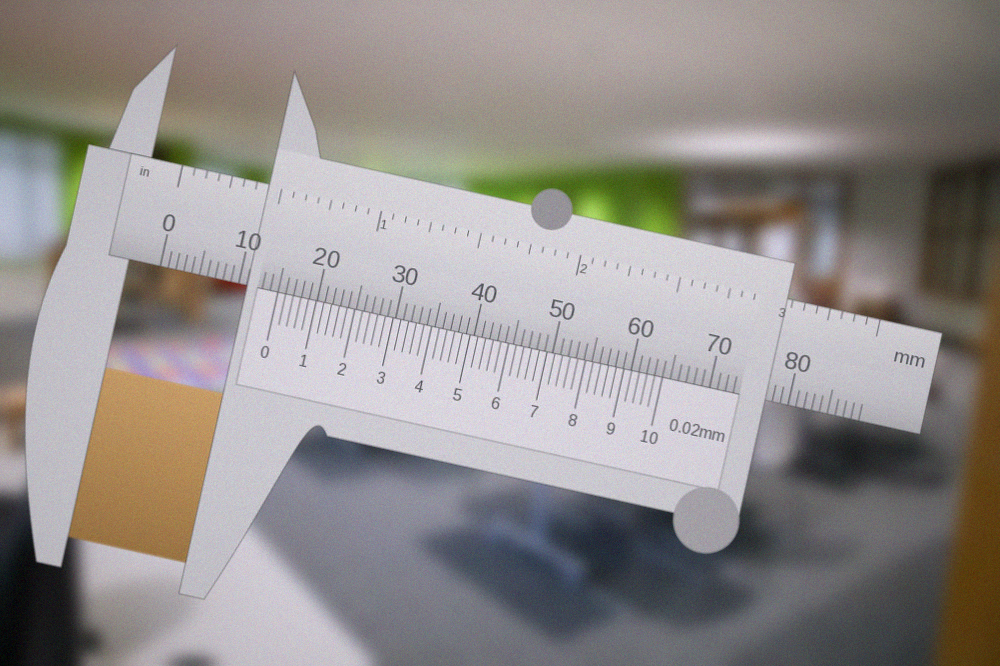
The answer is 15.0 mm
